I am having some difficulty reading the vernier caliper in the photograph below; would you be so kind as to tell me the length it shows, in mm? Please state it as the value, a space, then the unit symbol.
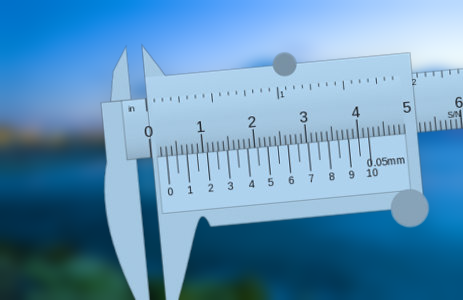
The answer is 3.0 mm
